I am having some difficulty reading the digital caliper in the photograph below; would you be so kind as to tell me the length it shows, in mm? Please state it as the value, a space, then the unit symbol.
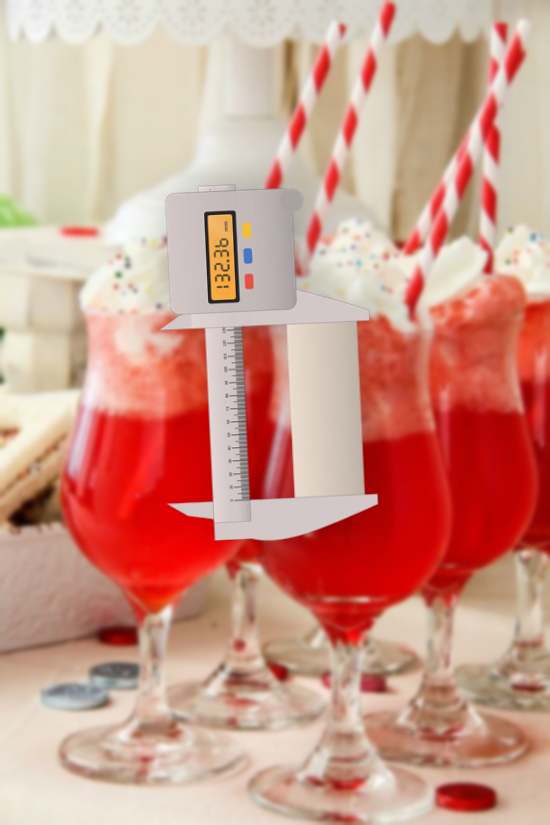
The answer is 132.36 mm
